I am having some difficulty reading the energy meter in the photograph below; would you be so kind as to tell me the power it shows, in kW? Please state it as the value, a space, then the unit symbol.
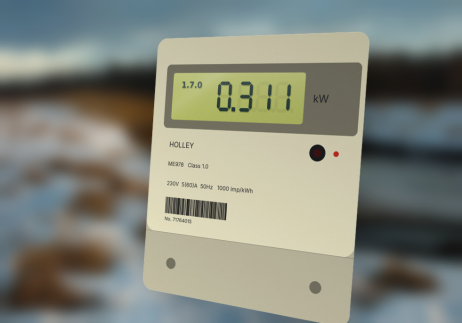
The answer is 0.311 kW
